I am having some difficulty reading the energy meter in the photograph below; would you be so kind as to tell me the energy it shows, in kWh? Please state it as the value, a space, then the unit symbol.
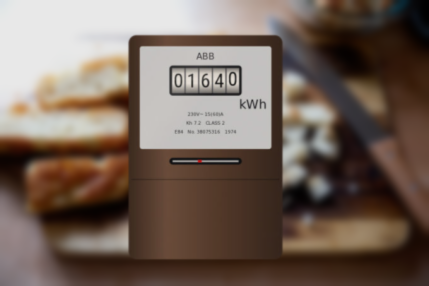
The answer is 1640 kWh
